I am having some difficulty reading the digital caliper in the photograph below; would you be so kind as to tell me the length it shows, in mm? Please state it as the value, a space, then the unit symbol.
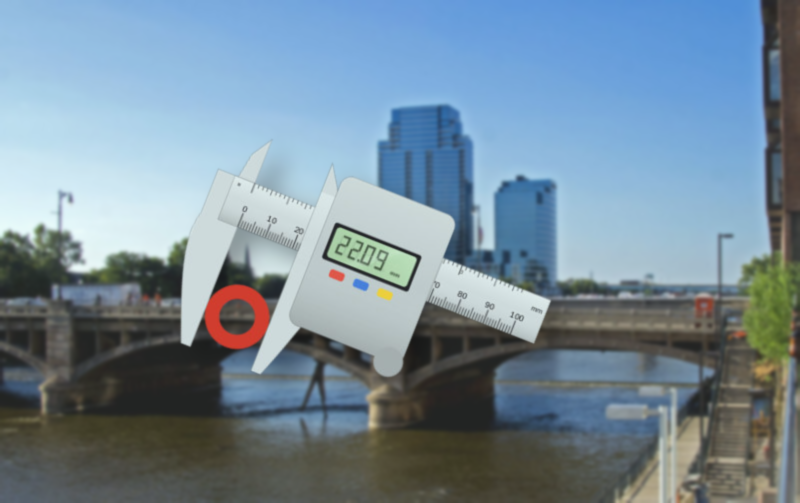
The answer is 22.09 mm
